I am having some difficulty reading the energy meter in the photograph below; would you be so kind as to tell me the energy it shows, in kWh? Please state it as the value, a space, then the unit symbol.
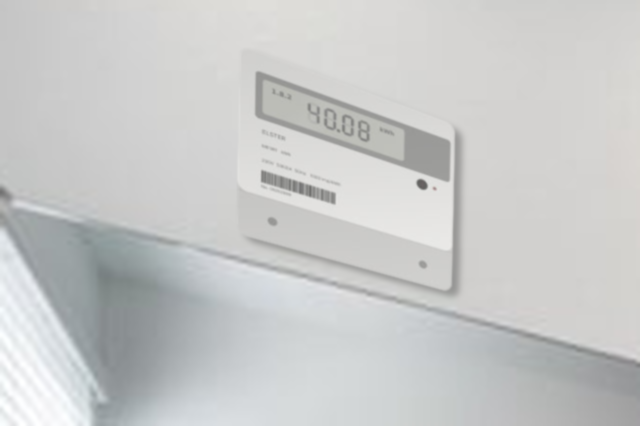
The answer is 40.08 kWh
